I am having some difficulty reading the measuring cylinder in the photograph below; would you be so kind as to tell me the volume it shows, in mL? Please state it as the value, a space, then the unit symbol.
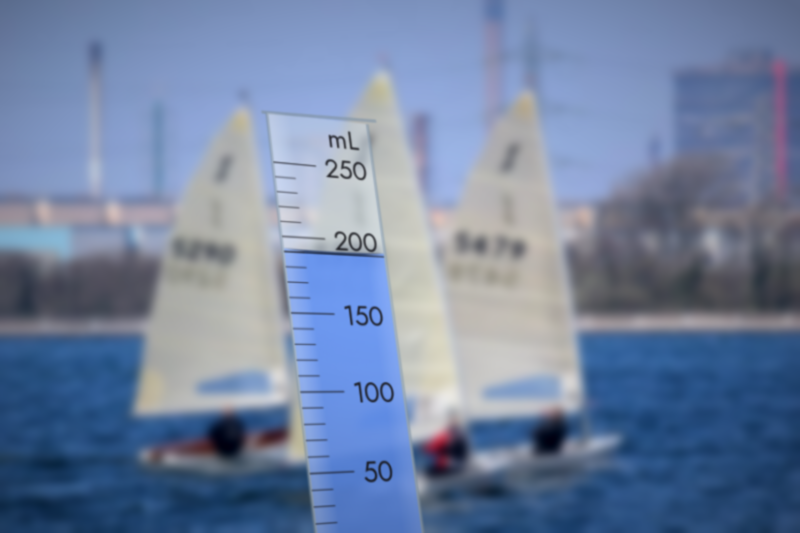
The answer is 190 mL
